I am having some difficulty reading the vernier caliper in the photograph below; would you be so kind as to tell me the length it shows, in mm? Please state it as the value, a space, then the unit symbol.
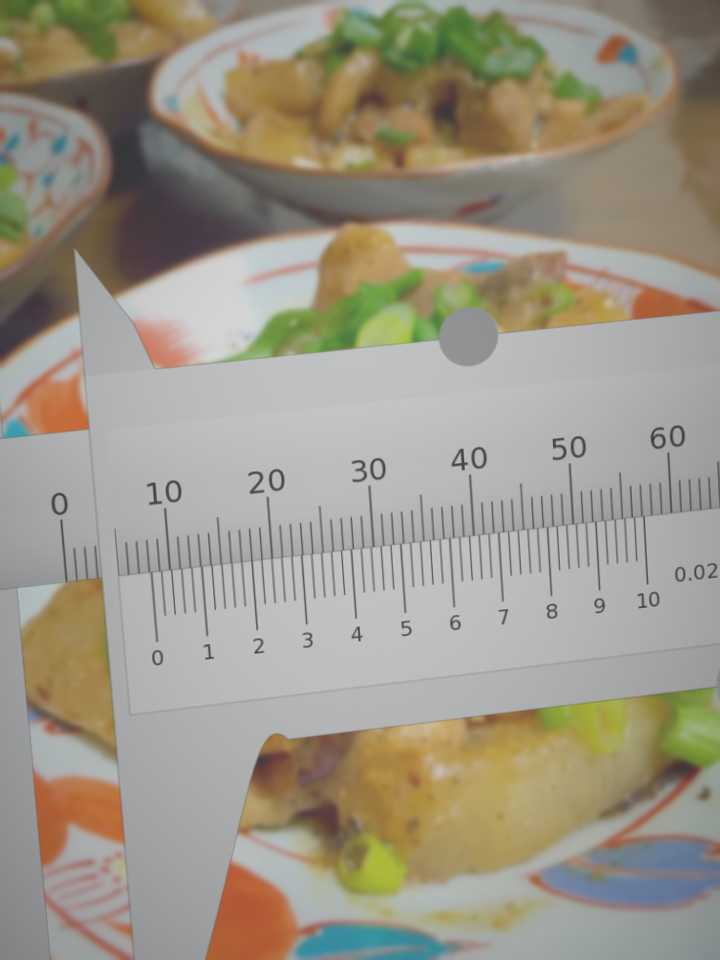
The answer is 8.2 mm
